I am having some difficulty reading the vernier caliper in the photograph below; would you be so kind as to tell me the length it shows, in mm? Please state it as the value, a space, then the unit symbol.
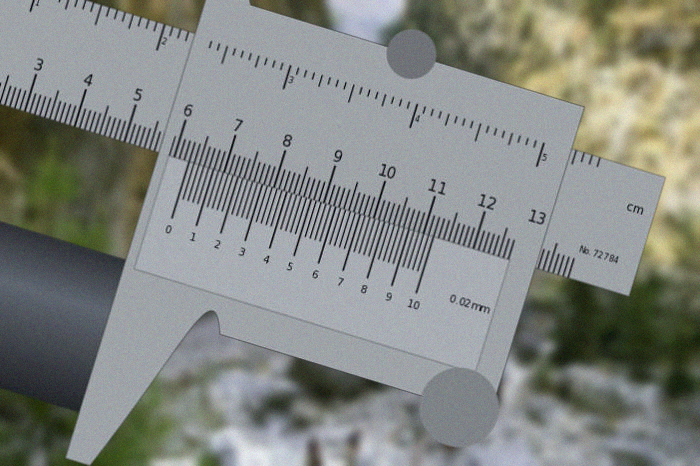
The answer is 63.0 mm
